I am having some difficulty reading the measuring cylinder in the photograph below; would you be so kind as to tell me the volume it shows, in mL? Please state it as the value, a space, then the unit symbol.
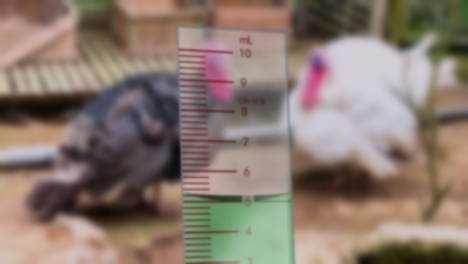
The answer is 5 mL
